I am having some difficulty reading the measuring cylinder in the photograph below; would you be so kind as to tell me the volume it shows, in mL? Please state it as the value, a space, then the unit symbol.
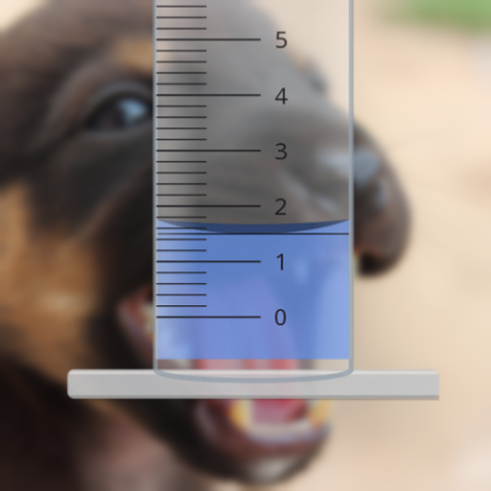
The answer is 1.5 mL
